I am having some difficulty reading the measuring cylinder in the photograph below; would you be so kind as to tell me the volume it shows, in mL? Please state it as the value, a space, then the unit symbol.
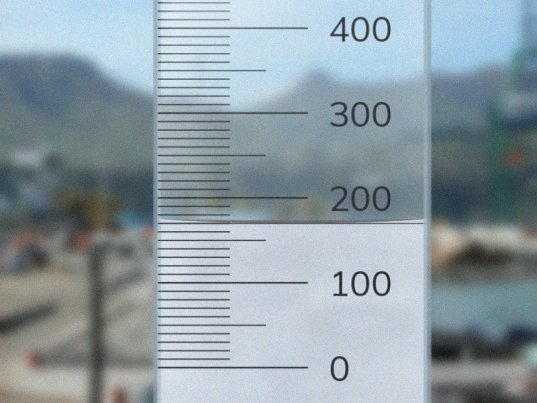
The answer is 170 mL
